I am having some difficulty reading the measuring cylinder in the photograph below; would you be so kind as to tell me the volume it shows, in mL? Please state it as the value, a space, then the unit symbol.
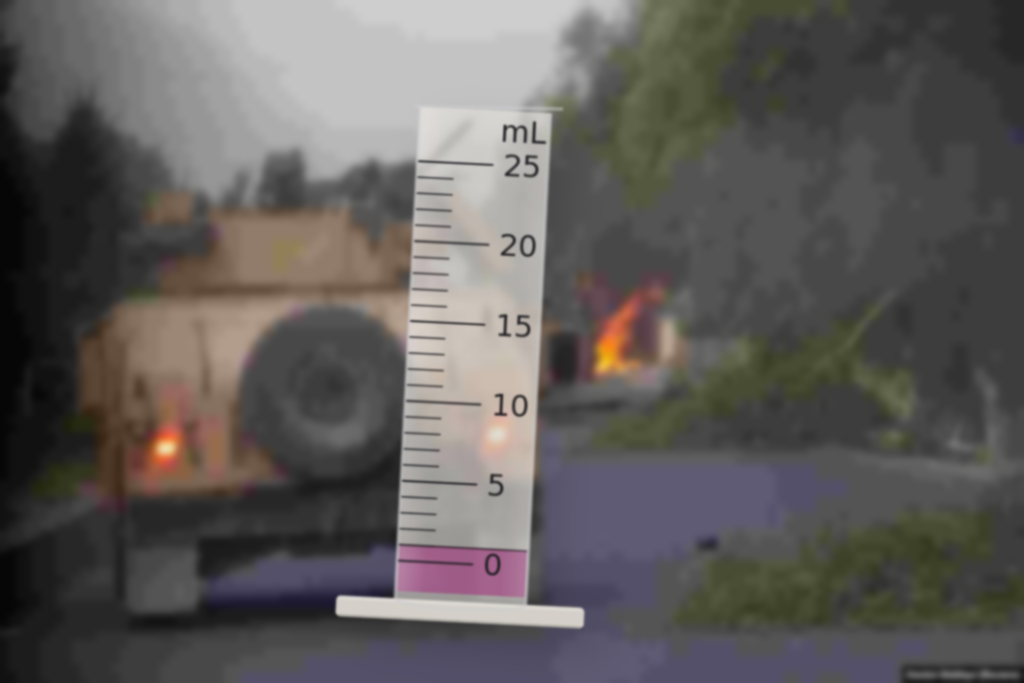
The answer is 1 mL
